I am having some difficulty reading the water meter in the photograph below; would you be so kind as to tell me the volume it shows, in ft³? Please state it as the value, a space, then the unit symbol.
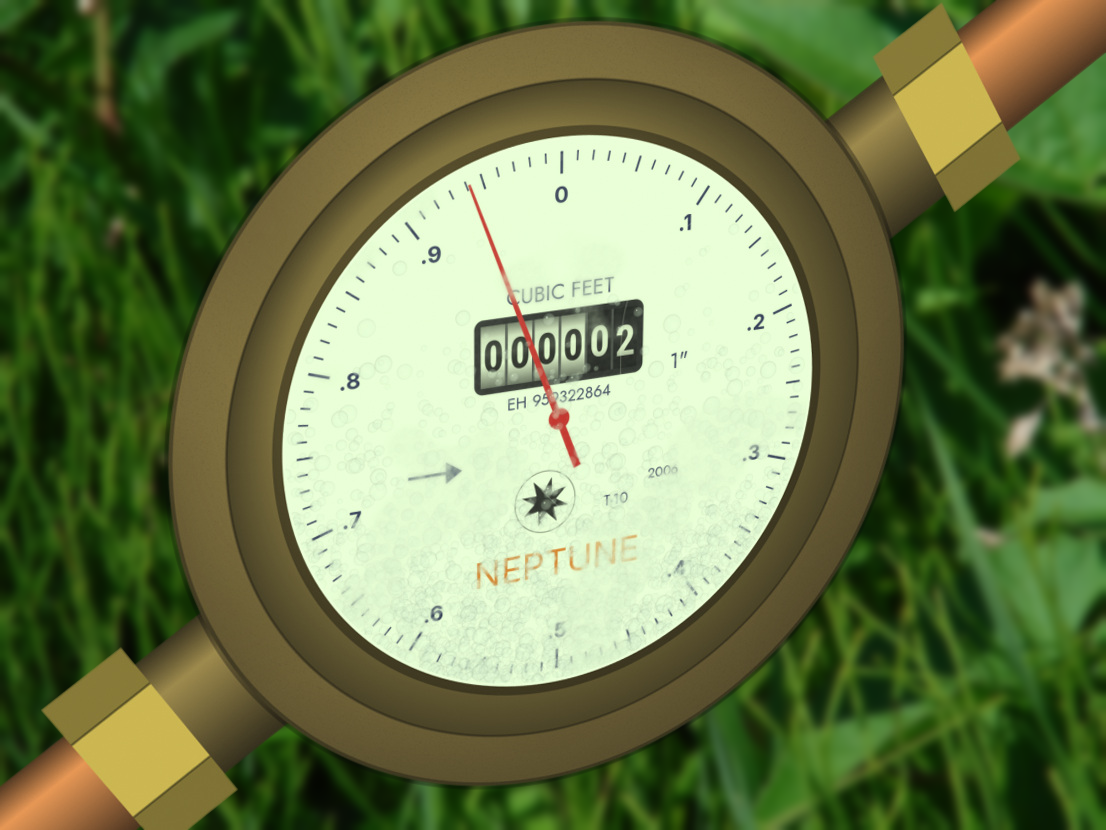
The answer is 1.94 ft³
